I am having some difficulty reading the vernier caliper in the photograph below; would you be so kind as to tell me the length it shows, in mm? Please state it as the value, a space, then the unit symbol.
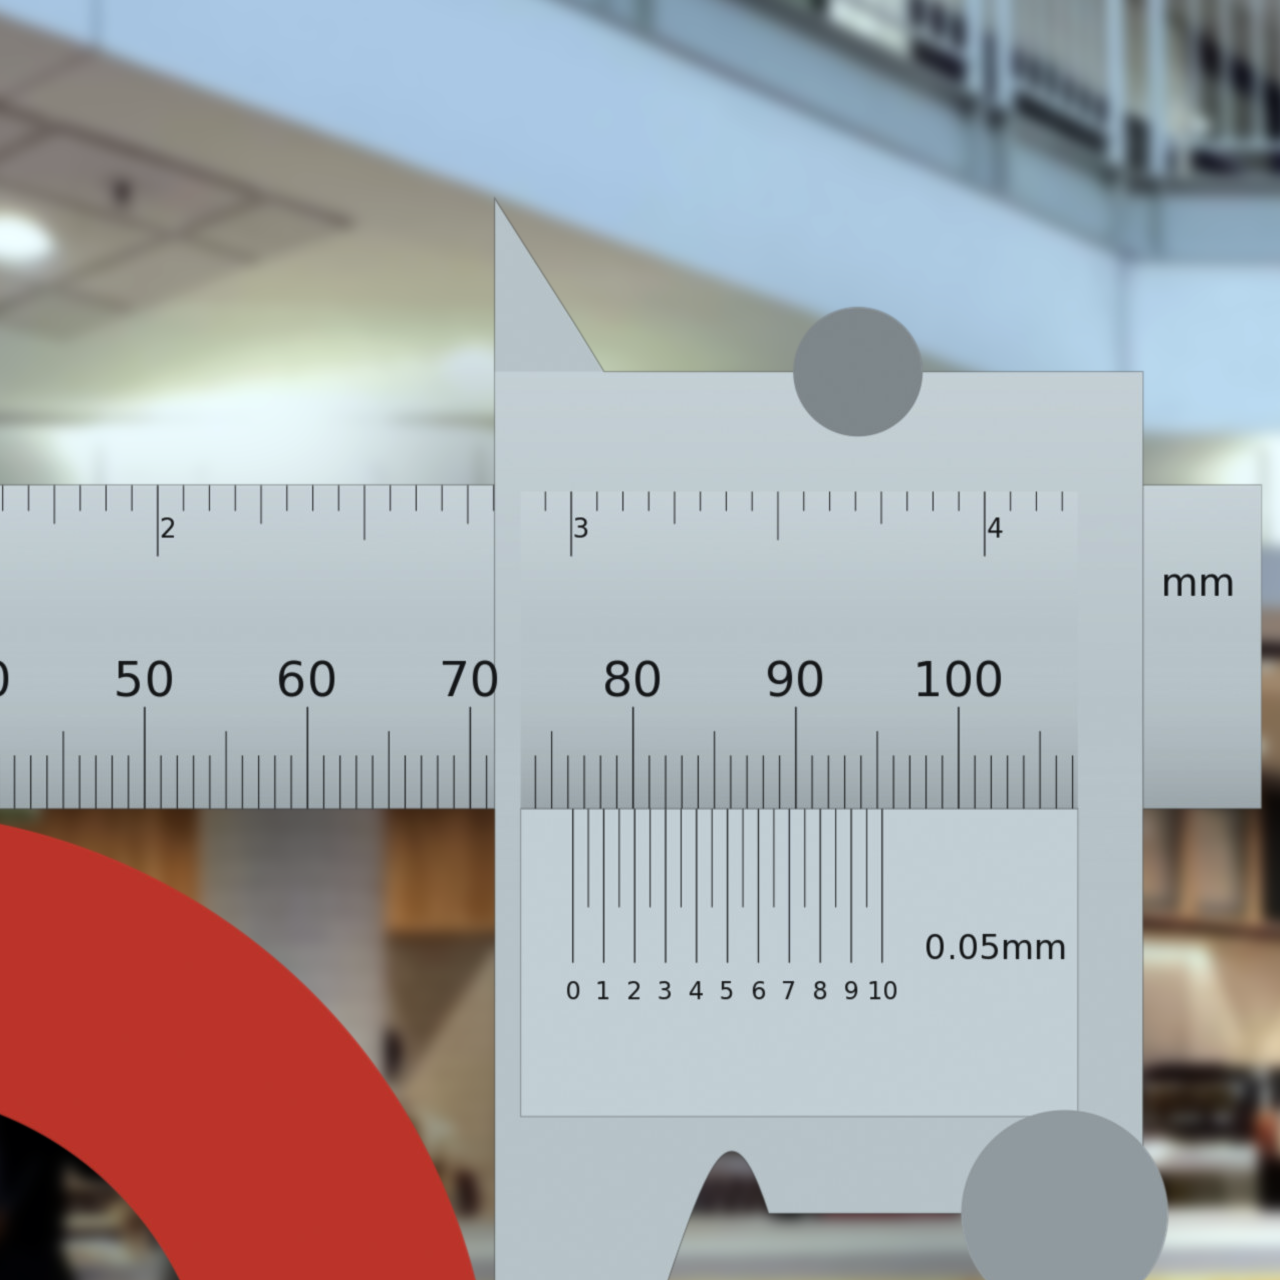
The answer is 76.3 mm
